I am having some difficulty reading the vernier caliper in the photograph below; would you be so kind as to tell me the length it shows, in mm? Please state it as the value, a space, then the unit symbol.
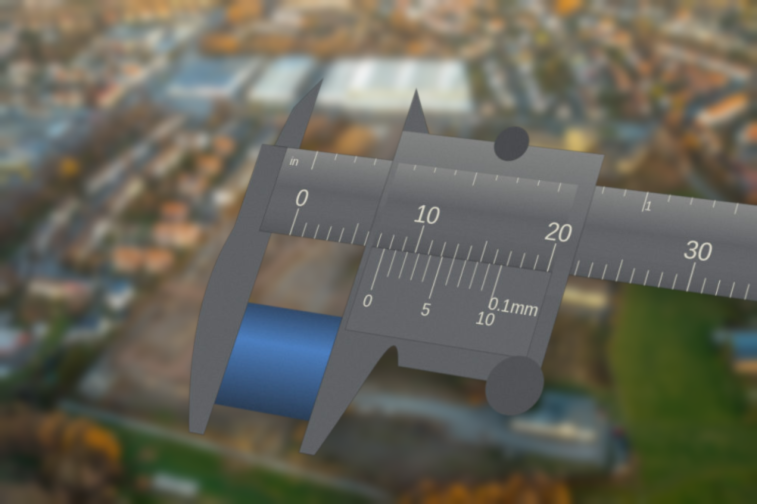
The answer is 7.6 mm
